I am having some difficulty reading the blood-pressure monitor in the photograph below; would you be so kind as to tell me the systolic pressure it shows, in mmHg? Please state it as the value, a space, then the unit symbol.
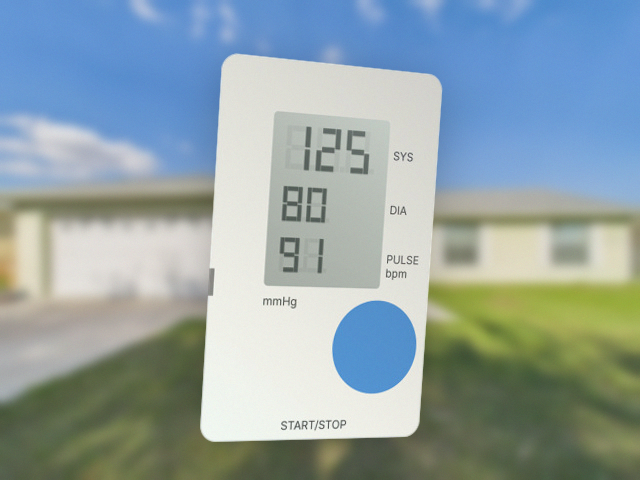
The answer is 125 mmHg
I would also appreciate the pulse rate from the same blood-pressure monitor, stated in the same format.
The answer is 91 bpm
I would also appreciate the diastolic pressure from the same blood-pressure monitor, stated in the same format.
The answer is 80 mmHg
